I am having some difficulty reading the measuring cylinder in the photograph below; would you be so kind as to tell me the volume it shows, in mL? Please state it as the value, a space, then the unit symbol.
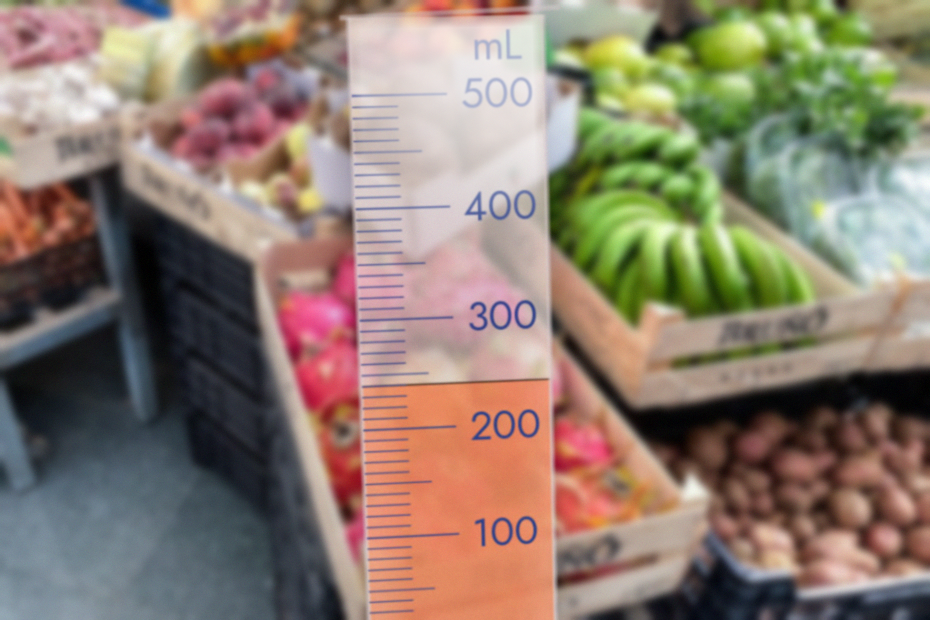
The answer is 240 mL
